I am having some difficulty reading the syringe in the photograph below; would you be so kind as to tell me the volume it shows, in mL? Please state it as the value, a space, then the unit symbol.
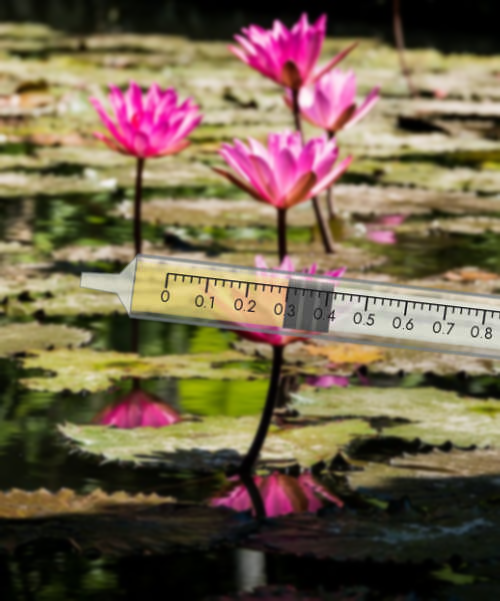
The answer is 0.3 mL
